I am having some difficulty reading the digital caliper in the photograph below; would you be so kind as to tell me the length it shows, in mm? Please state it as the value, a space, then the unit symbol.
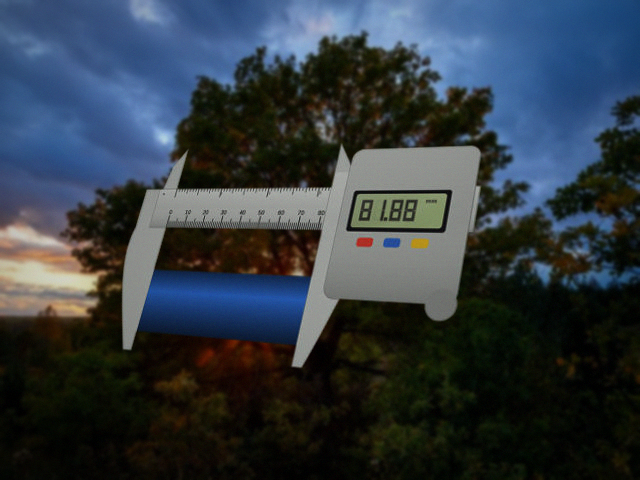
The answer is 81.88 mm
